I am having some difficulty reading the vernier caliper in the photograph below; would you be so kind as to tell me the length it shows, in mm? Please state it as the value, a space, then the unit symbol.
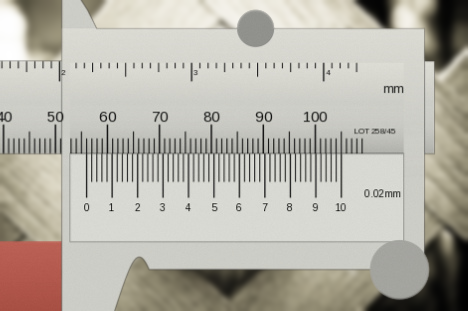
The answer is 56.0 mm
